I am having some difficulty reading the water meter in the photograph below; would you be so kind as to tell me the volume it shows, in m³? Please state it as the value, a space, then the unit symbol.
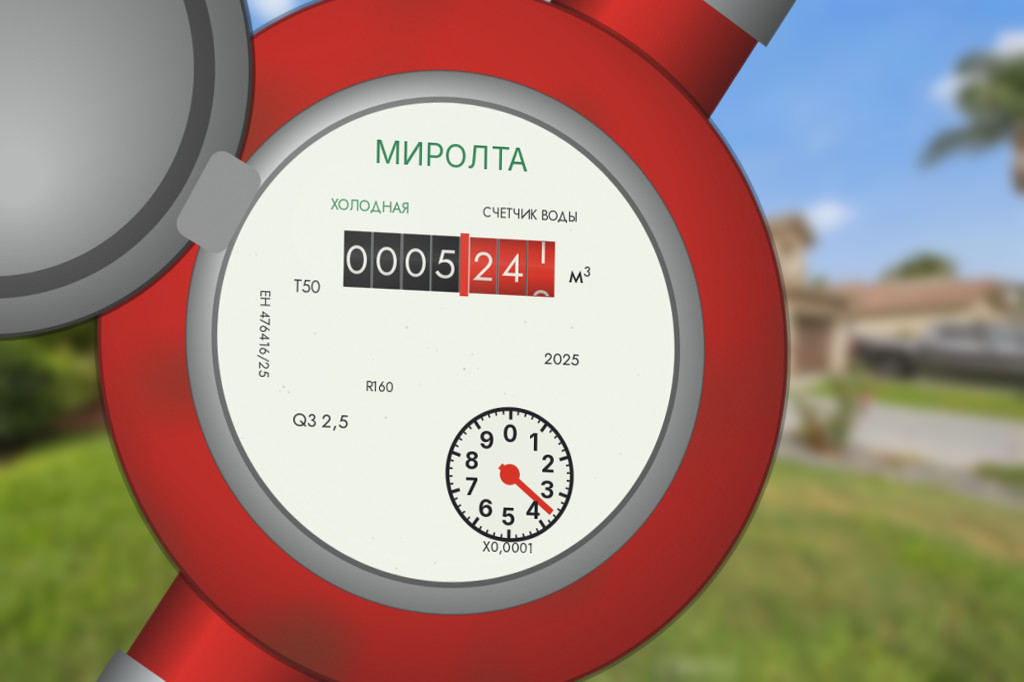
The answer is 5.2413 m³
